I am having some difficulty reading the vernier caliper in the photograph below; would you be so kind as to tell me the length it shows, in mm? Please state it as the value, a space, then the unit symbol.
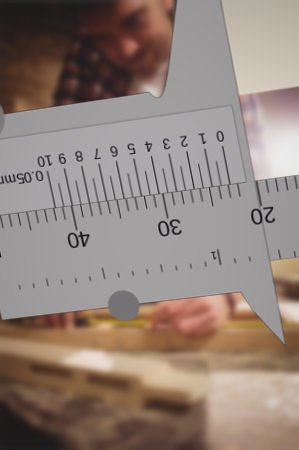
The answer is 22.8 mm
